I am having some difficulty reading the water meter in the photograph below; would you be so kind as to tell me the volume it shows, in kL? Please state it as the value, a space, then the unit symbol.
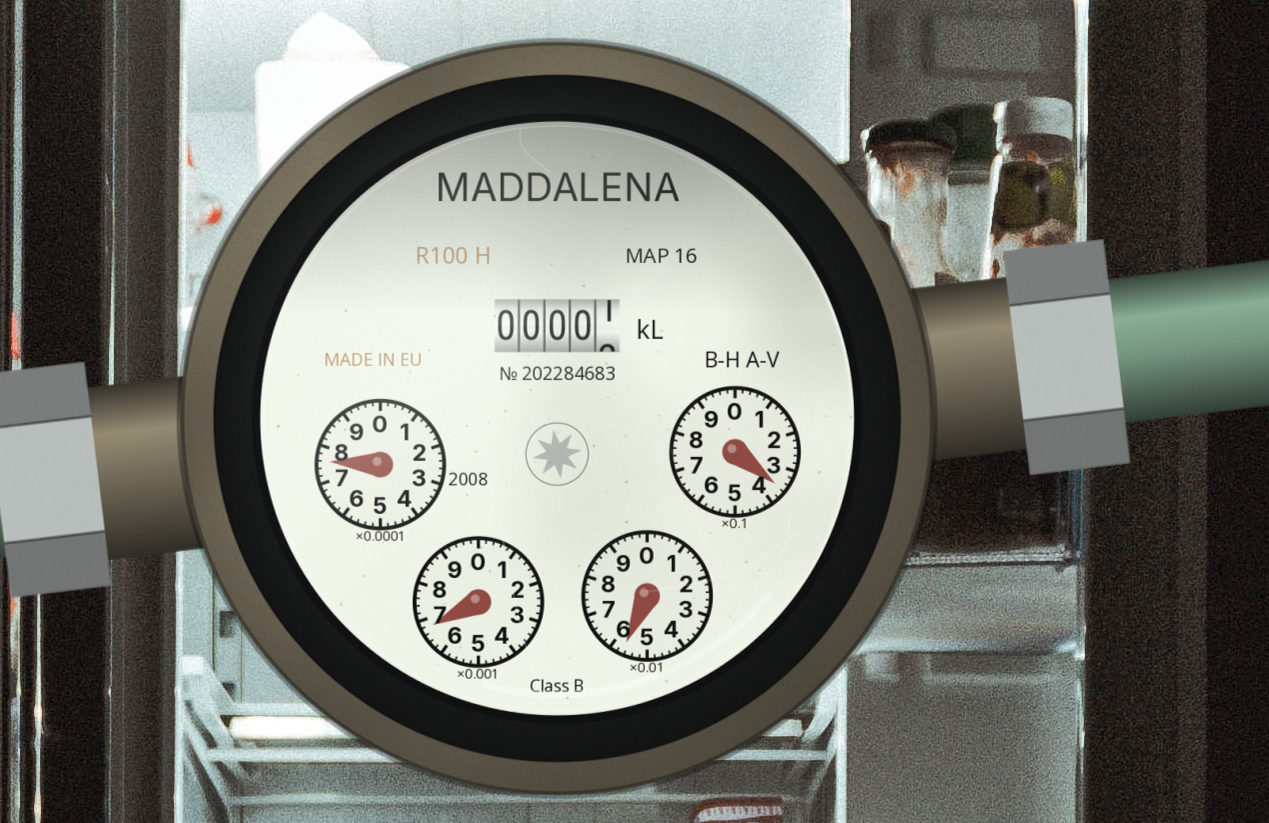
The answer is 1.3567 kL
